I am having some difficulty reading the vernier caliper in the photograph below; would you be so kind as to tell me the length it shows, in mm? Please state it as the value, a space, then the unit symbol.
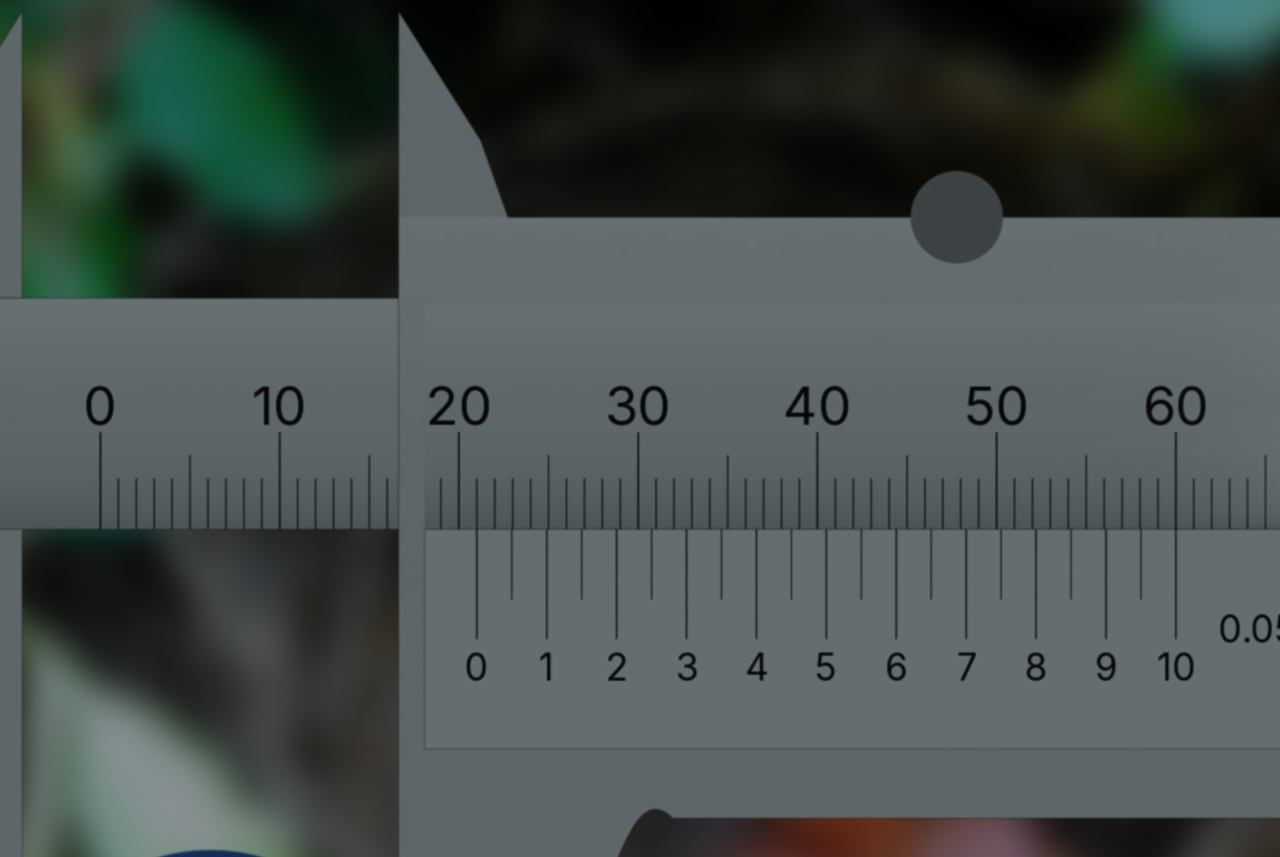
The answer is 21.0 mm
